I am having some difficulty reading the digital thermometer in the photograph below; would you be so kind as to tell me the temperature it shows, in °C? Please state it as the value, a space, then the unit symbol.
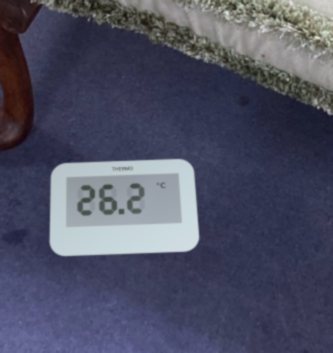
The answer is 26.2 °C
